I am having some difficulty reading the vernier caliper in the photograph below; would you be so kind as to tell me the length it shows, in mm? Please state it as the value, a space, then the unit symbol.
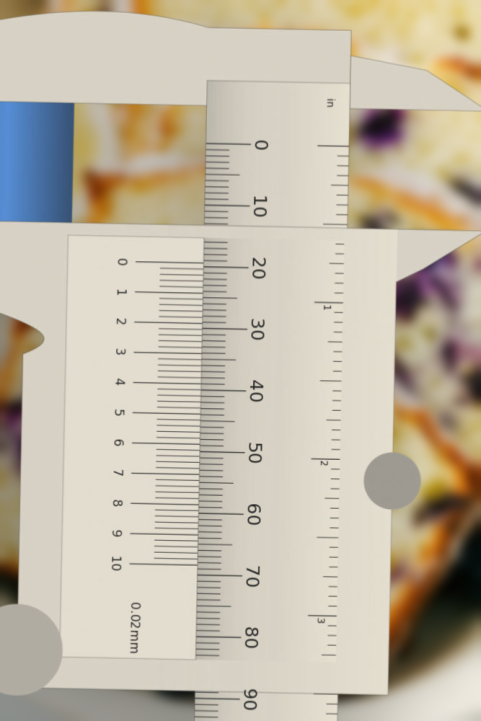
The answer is 19.4 mm
